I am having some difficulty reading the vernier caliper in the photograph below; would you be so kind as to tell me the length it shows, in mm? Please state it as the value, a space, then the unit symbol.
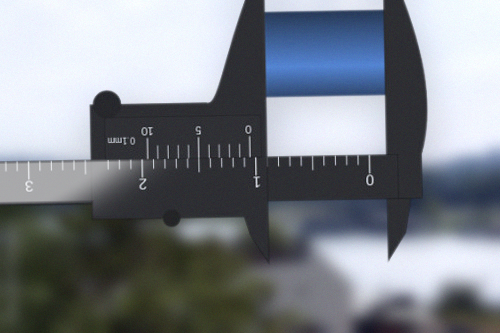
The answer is 10.5 mm
